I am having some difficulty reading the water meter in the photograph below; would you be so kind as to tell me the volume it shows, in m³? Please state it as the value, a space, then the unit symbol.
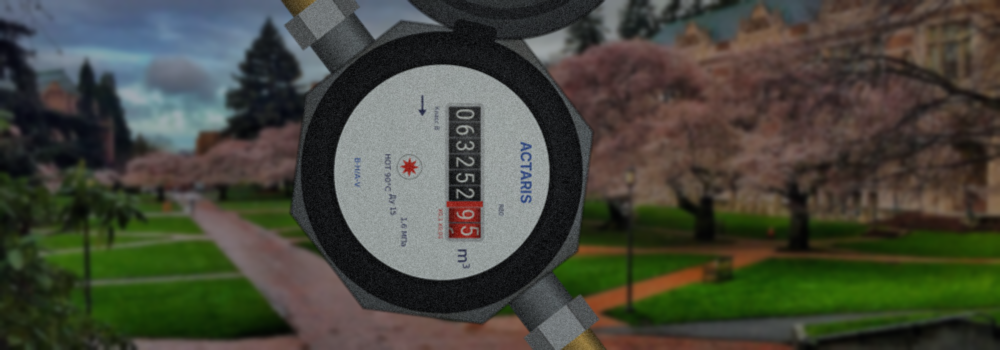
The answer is 63252.95 m³
